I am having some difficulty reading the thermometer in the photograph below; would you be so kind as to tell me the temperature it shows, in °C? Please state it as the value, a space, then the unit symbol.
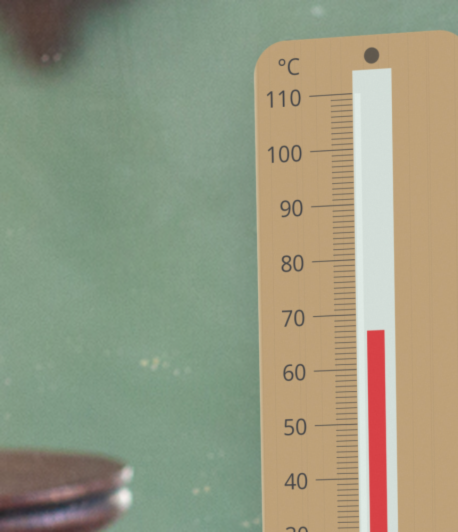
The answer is 67 °C
